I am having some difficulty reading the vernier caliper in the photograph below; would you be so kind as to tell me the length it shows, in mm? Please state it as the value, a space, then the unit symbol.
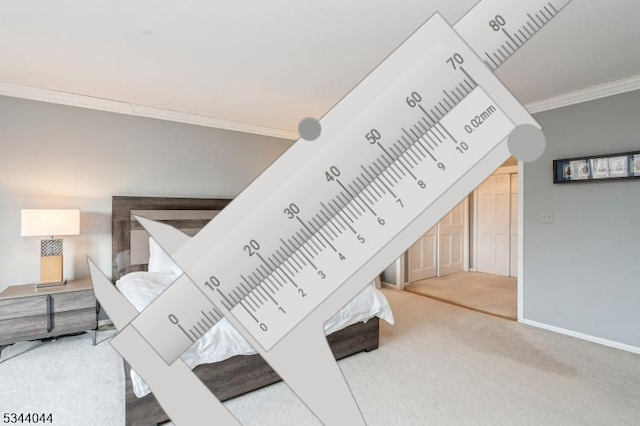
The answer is 11.5 mm
